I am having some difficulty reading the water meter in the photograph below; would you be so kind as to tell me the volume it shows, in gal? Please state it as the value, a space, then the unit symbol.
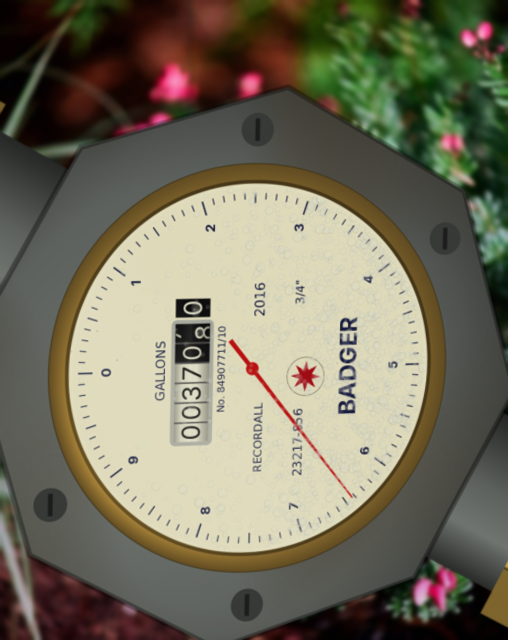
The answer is 37076.4 gal
